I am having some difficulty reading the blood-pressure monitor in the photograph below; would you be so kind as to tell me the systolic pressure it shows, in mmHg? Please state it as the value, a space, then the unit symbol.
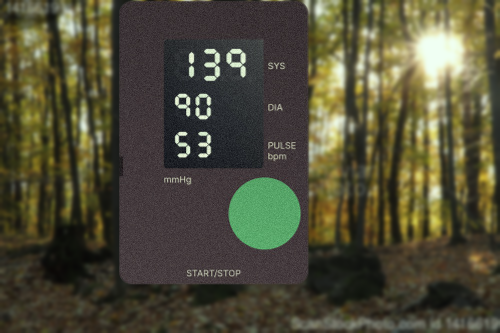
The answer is 139 mmHg
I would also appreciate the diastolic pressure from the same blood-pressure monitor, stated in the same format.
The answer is 90 mmHg
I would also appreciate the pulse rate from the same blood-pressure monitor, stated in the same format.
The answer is 53 bpm
